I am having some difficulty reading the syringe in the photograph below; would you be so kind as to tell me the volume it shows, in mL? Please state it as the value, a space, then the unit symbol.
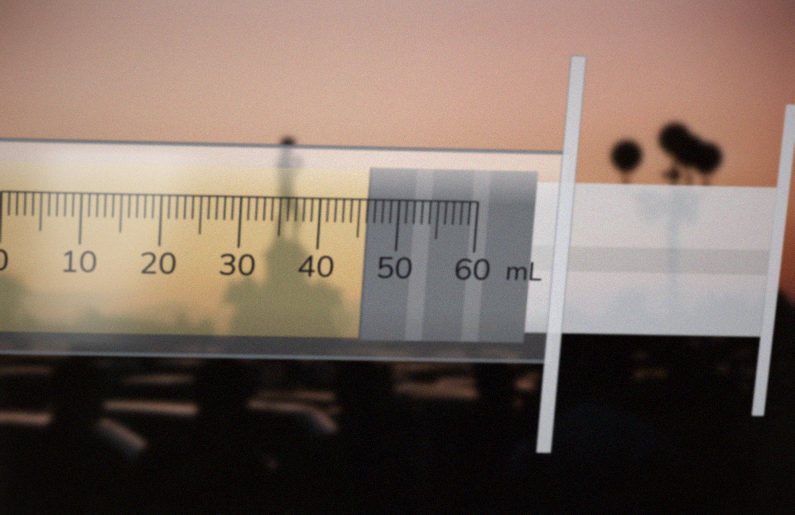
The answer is 46 mL
